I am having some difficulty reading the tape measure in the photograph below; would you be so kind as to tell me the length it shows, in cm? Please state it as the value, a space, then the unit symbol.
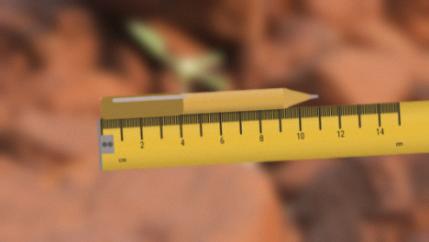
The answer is 11 cm
